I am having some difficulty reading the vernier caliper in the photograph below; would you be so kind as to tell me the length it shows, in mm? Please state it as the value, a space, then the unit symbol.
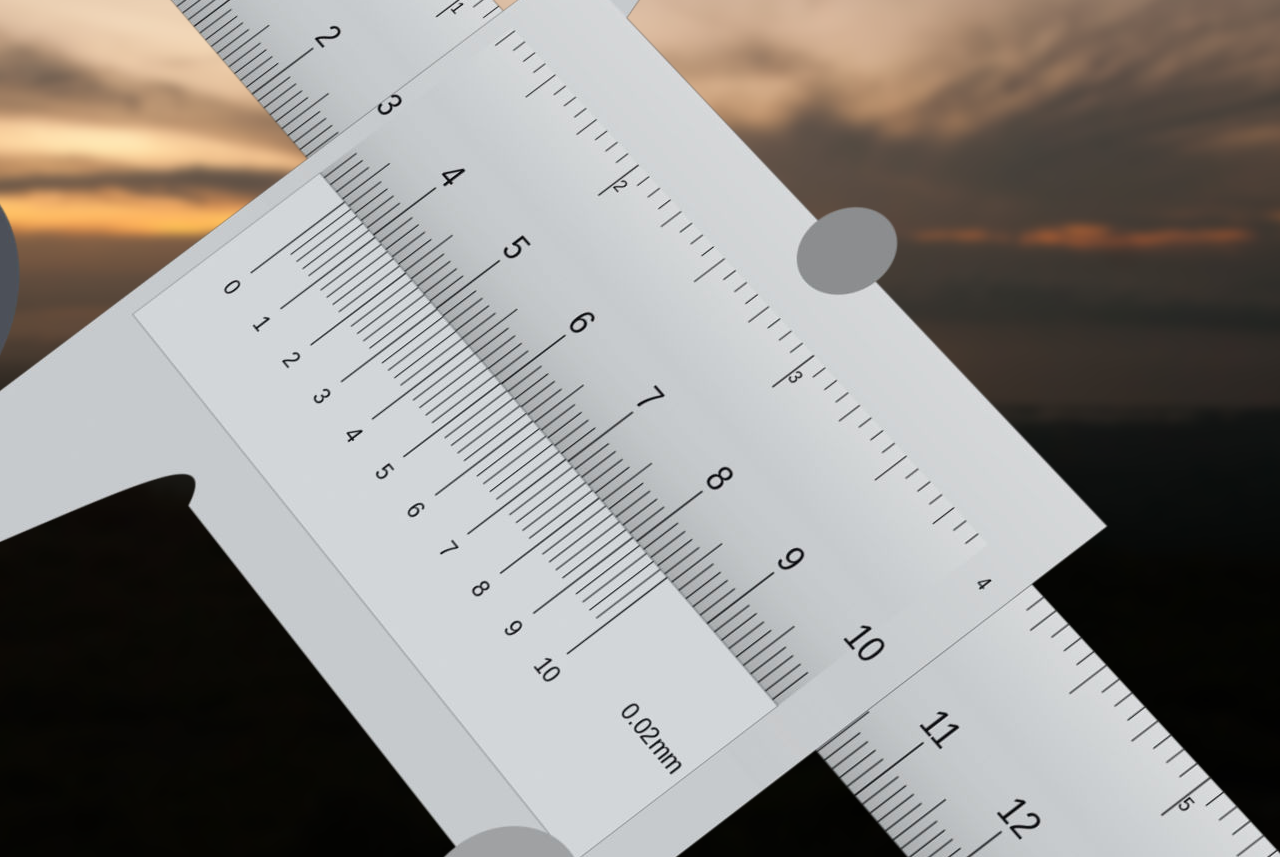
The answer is 35.4 mm
